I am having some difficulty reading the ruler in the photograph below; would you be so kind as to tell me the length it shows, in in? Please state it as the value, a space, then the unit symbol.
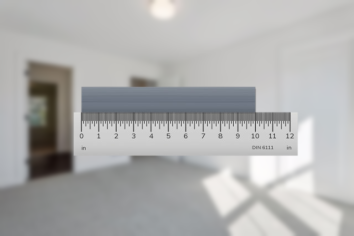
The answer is 10 in
